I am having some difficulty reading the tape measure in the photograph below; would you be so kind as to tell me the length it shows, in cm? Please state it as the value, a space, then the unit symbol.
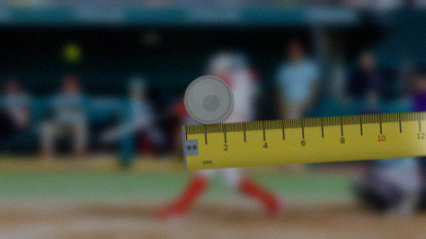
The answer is 2.5 cm
